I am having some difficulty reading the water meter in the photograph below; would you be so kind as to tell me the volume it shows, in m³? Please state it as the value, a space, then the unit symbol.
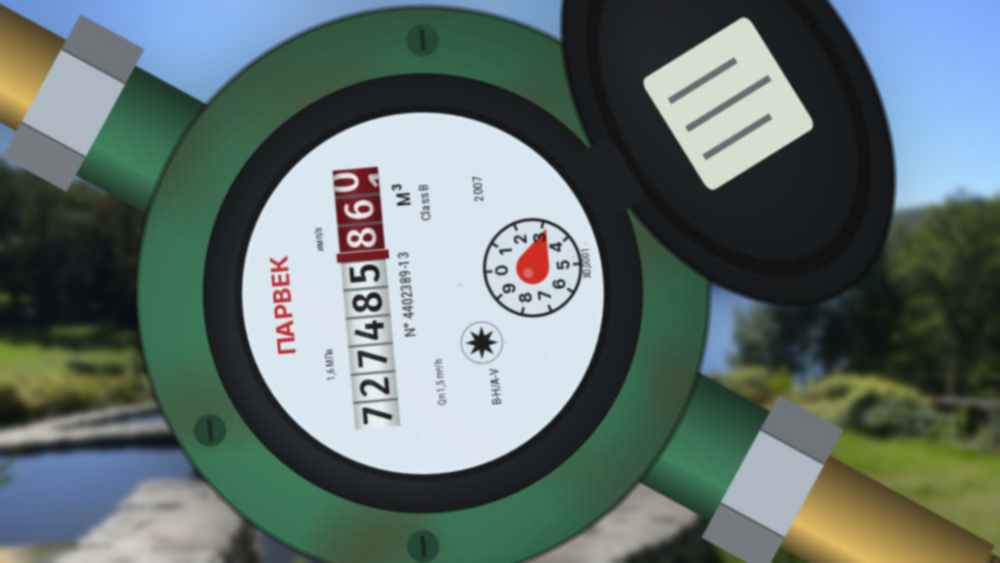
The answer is 727485.8603 m³
